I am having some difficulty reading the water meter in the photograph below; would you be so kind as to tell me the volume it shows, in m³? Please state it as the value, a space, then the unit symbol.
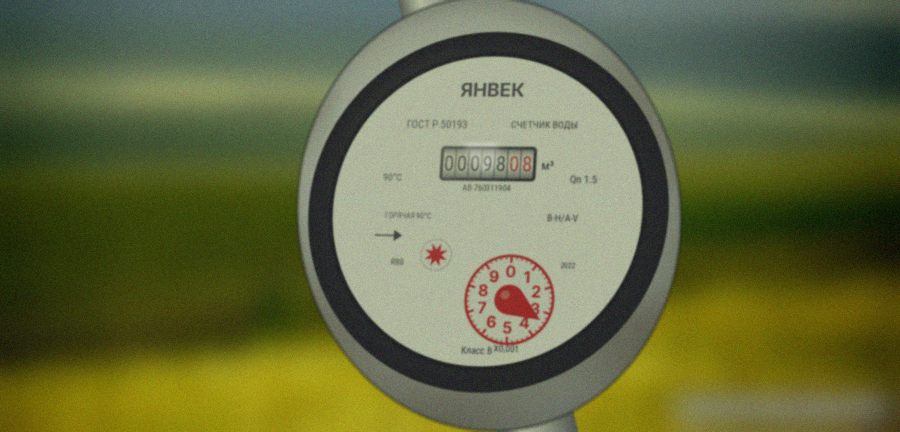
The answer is 98.083 m³
